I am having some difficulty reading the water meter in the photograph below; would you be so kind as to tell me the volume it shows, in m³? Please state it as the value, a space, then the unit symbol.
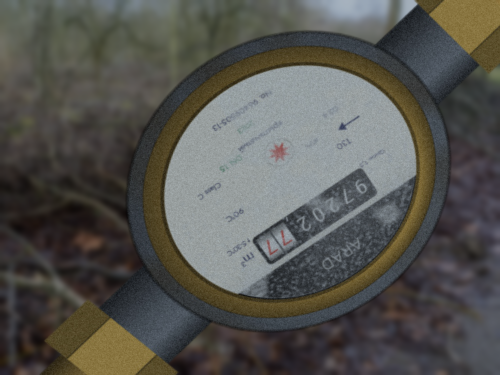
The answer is 97202.77 m³
